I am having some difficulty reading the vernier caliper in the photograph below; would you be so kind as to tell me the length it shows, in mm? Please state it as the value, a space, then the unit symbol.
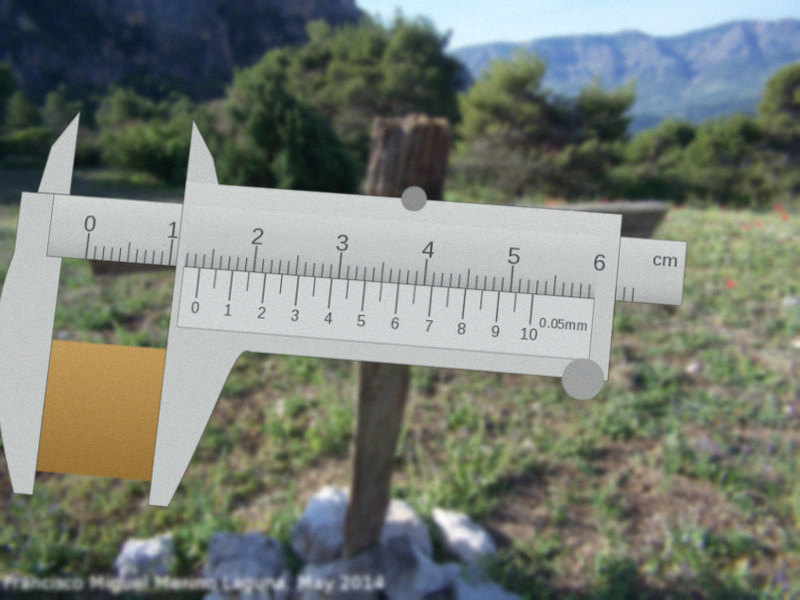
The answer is 13.6 mm
